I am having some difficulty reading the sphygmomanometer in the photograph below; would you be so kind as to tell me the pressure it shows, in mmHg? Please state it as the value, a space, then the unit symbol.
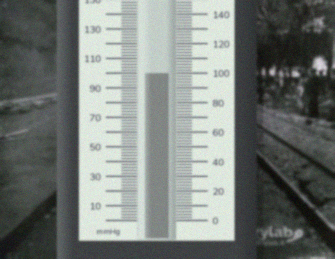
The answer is 100 mmHg
